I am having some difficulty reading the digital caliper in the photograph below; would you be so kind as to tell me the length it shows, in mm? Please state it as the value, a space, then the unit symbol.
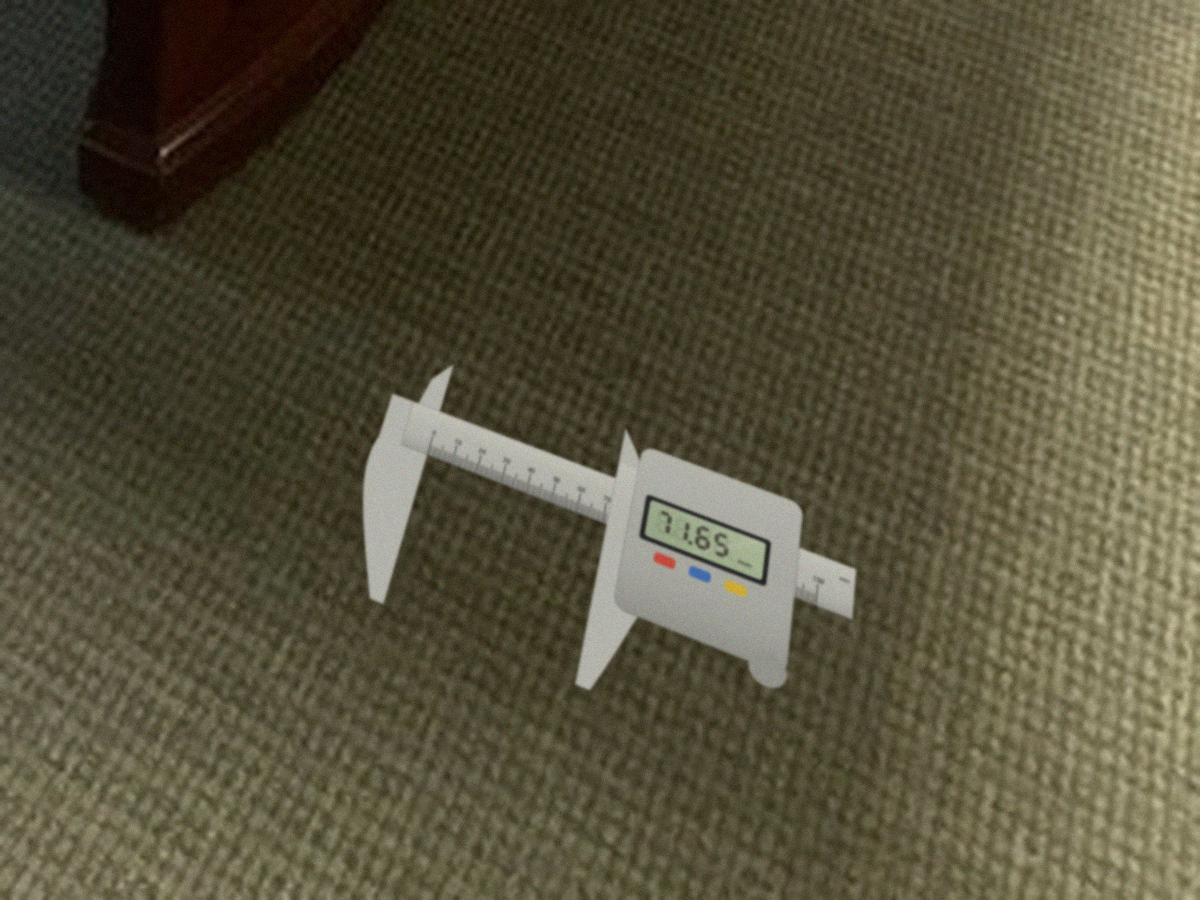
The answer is 71.65 mm
